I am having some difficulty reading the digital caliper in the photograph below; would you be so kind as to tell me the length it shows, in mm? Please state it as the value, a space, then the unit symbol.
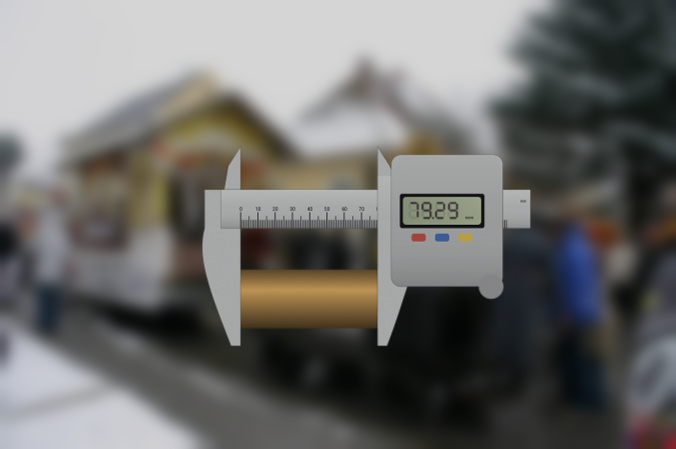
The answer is 79.29 mm
